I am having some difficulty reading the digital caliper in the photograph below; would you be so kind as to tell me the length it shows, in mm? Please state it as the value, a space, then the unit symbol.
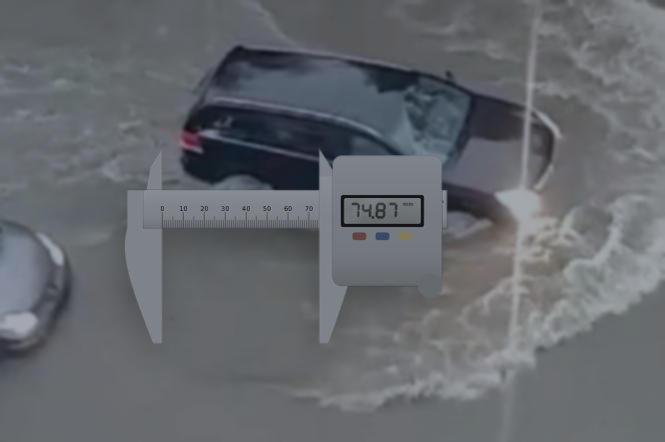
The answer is 74.87 mm
